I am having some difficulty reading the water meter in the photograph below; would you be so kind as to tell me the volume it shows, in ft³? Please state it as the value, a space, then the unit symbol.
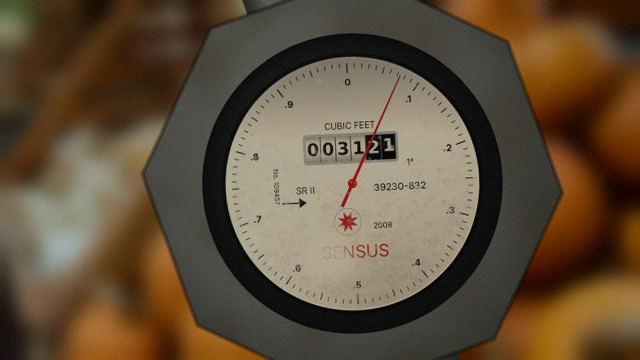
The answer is 3121.07 ft³
